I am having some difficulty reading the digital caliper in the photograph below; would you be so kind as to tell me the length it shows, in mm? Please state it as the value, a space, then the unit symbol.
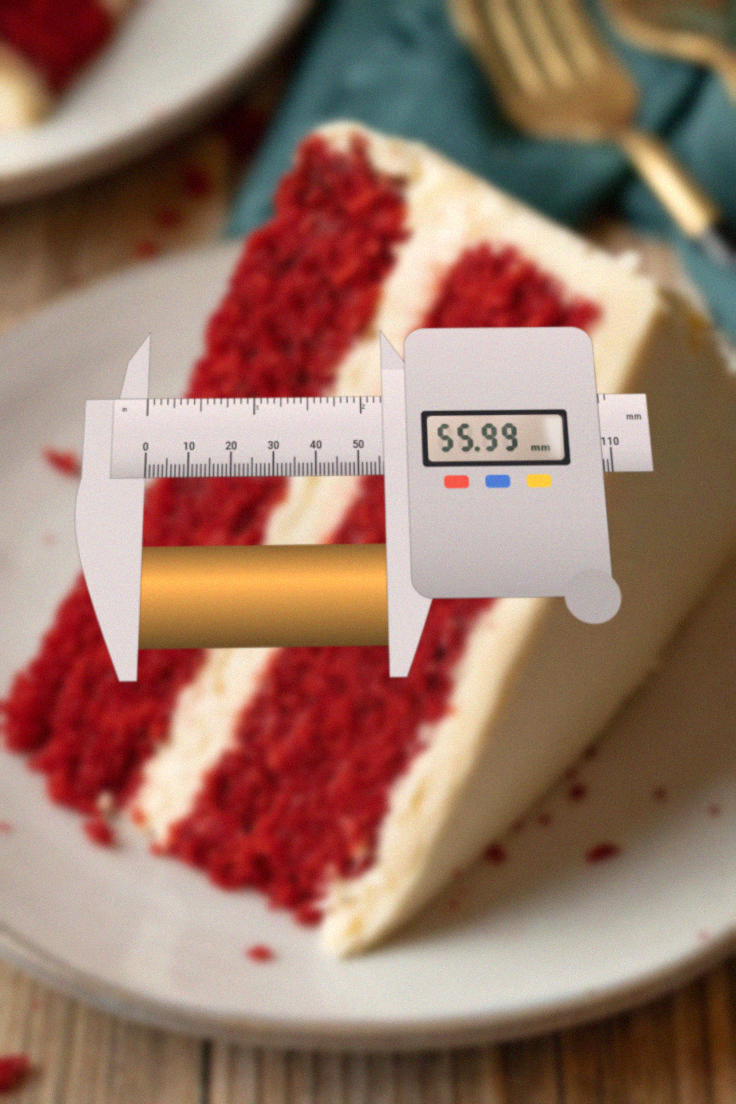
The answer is 55.99 mm
